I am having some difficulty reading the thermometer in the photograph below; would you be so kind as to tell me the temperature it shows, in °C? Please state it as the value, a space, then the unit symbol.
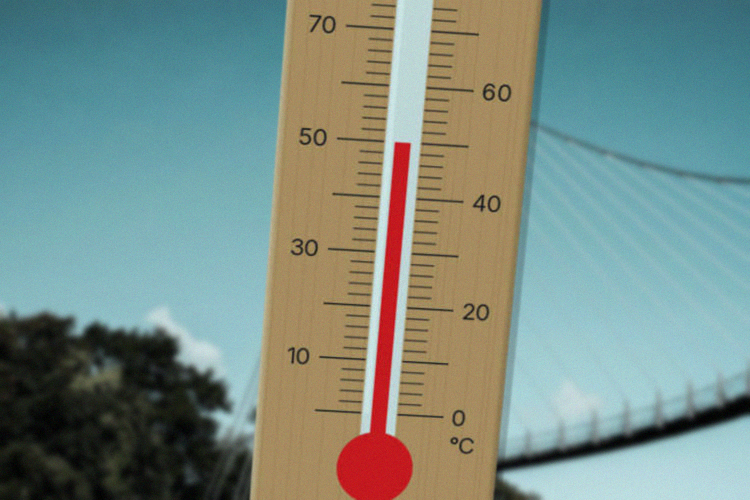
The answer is 50 °C
